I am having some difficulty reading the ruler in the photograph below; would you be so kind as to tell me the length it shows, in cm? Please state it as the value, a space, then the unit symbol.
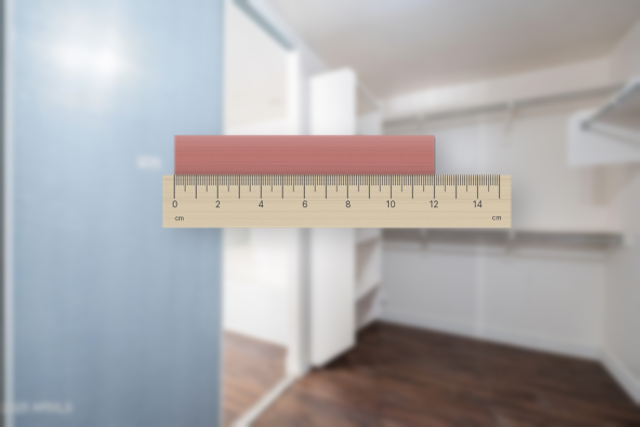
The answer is 12 cm
